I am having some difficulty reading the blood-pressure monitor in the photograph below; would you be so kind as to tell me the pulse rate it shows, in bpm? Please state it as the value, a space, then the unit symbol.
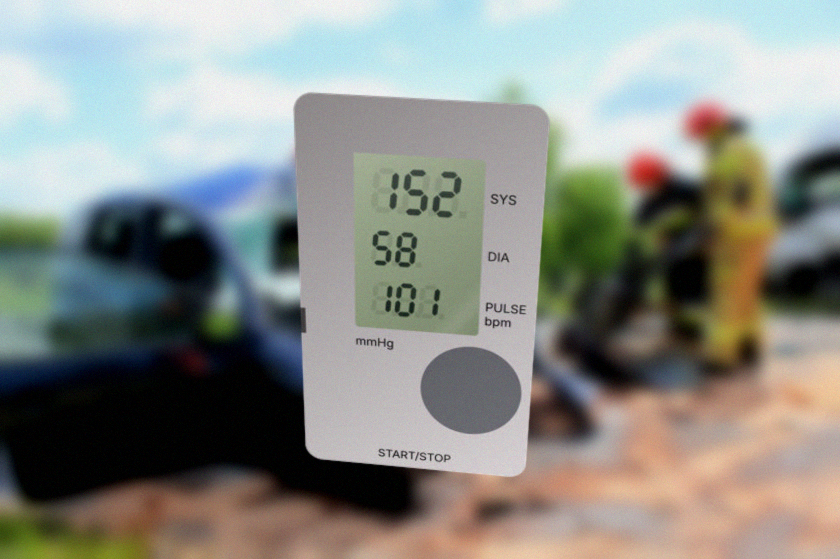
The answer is 101 bpm
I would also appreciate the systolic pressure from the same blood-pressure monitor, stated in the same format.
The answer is 152 mmHg
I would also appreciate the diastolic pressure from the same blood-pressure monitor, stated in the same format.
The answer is 58 mmHg
